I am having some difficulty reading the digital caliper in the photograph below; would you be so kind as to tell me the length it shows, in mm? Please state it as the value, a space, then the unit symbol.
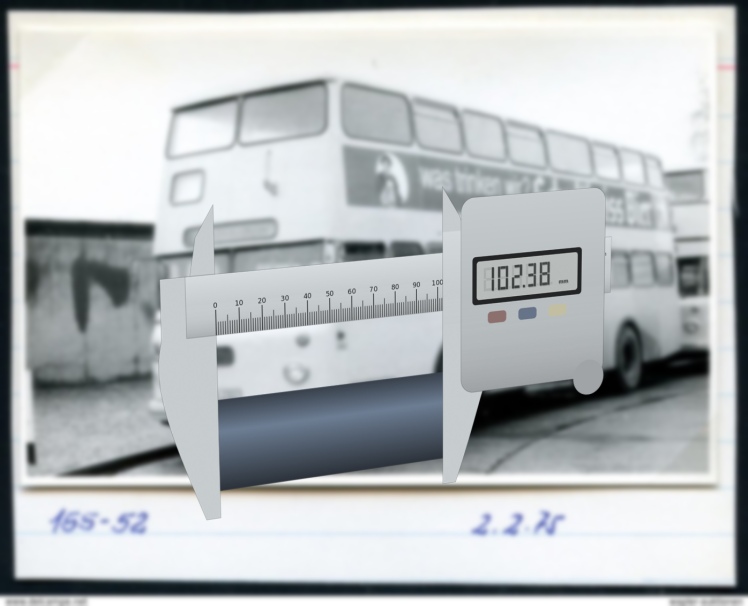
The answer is 102.38 mm
